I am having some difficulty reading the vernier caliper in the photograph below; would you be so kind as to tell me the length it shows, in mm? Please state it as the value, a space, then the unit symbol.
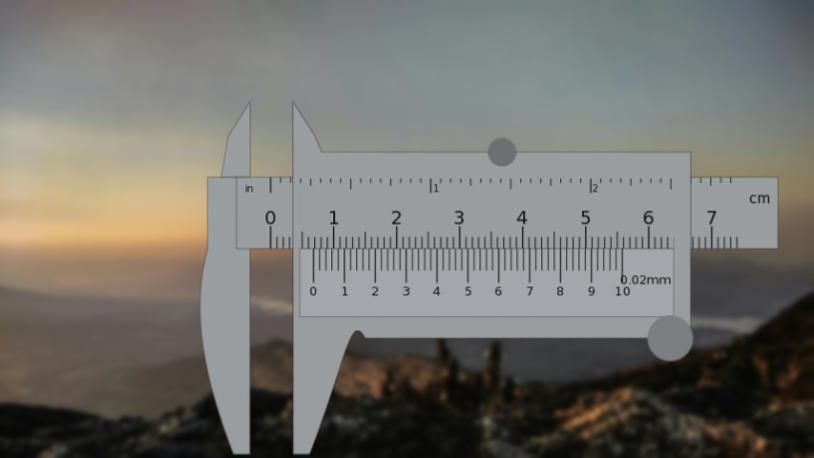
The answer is 6.8 mm
